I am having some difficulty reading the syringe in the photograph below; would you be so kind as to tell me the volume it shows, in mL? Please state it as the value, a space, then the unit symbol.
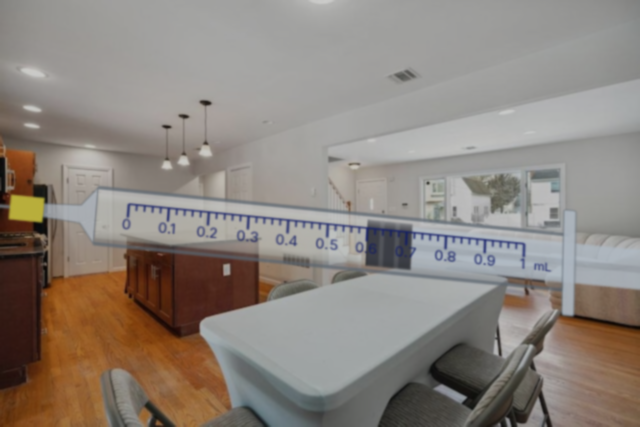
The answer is 0.6 mL
